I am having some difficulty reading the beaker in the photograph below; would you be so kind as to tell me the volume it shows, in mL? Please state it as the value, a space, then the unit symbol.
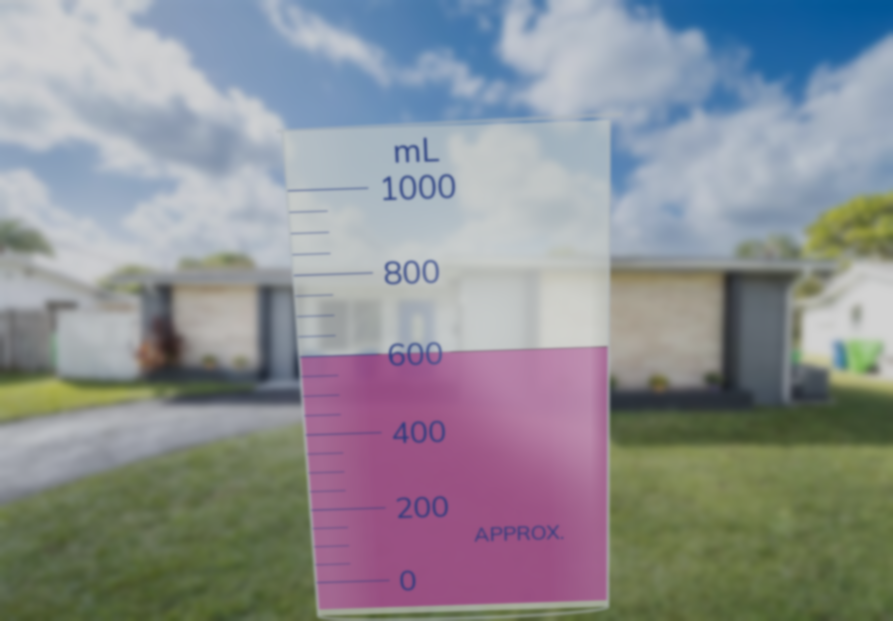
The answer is 600 mL
